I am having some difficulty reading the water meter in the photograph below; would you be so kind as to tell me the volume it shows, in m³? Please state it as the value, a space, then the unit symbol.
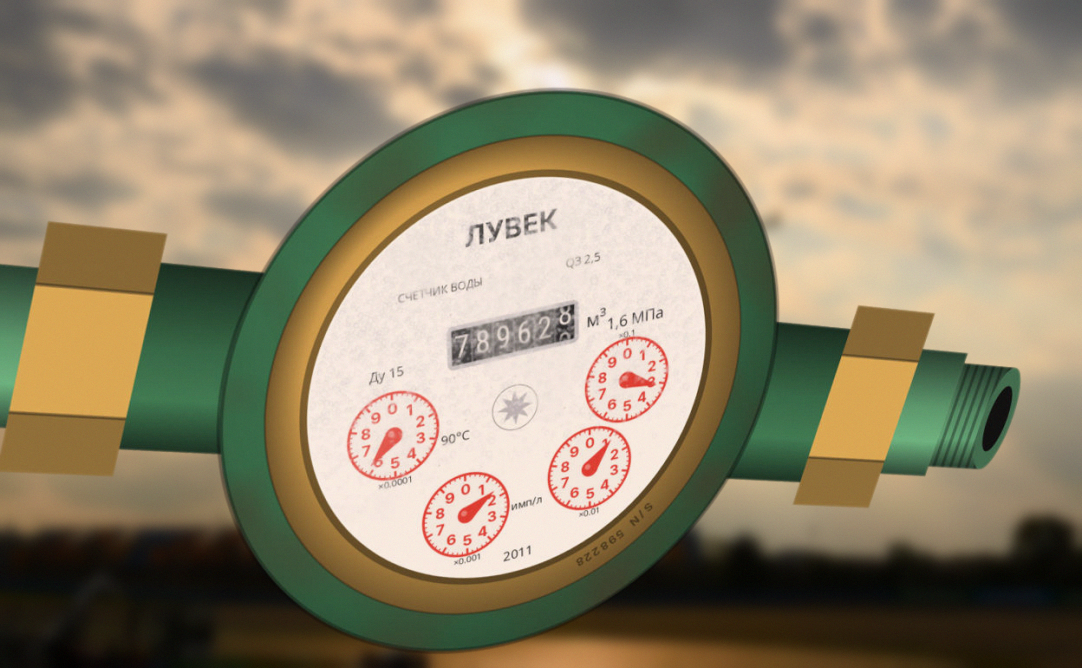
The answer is 789628.3116 m³
